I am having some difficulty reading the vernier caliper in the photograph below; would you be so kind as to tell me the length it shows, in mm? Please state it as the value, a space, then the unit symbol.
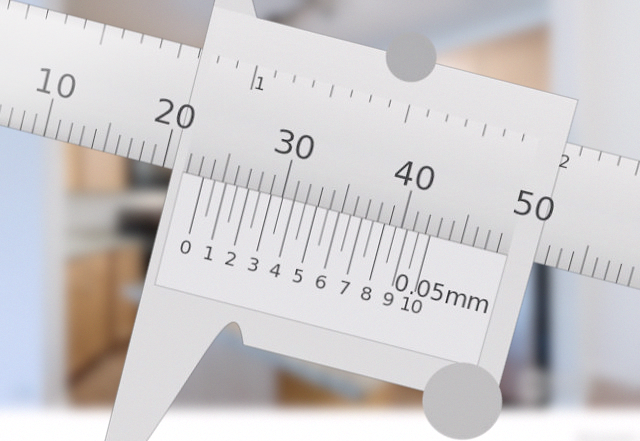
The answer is 23.4 mm
